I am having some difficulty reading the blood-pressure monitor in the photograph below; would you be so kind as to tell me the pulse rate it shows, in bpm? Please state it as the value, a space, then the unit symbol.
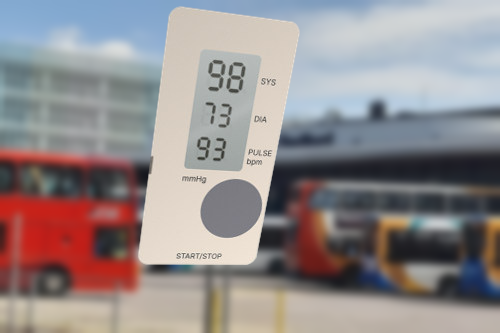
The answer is 93 bpm
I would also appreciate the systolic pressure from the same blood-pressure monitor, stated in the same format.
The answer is 98 mmHg
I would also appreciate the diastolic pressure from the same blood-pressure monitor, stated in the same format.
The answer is 73 mmHg
